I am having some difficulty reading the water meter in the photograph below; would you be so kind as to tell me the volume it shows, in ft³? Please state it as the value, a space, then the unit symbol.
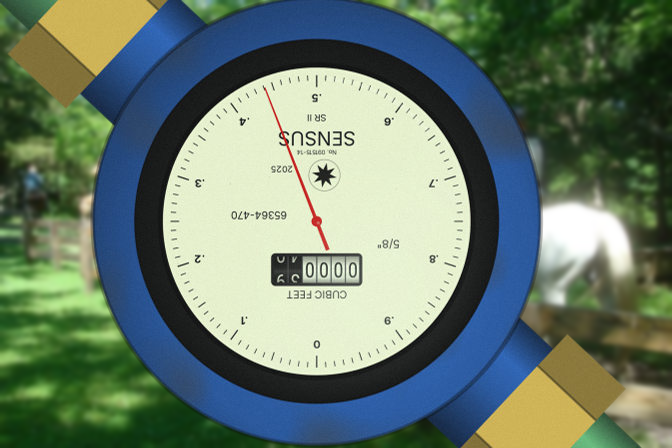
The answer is 39.44 ft³
